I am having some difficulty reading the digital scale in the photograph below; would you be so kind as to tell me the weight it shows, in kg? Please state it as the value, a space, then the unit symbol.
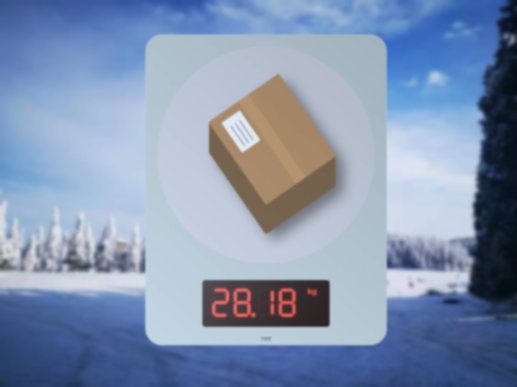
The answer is 28.18 kg
